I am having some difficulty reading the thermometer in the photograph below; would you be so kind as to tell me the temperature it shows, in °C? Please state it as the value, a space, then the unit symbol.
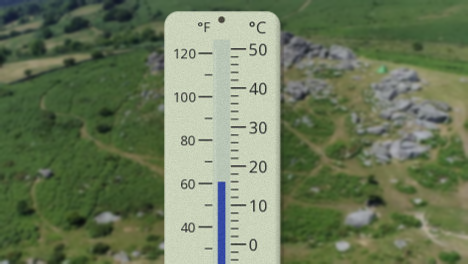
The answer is 16 °C
